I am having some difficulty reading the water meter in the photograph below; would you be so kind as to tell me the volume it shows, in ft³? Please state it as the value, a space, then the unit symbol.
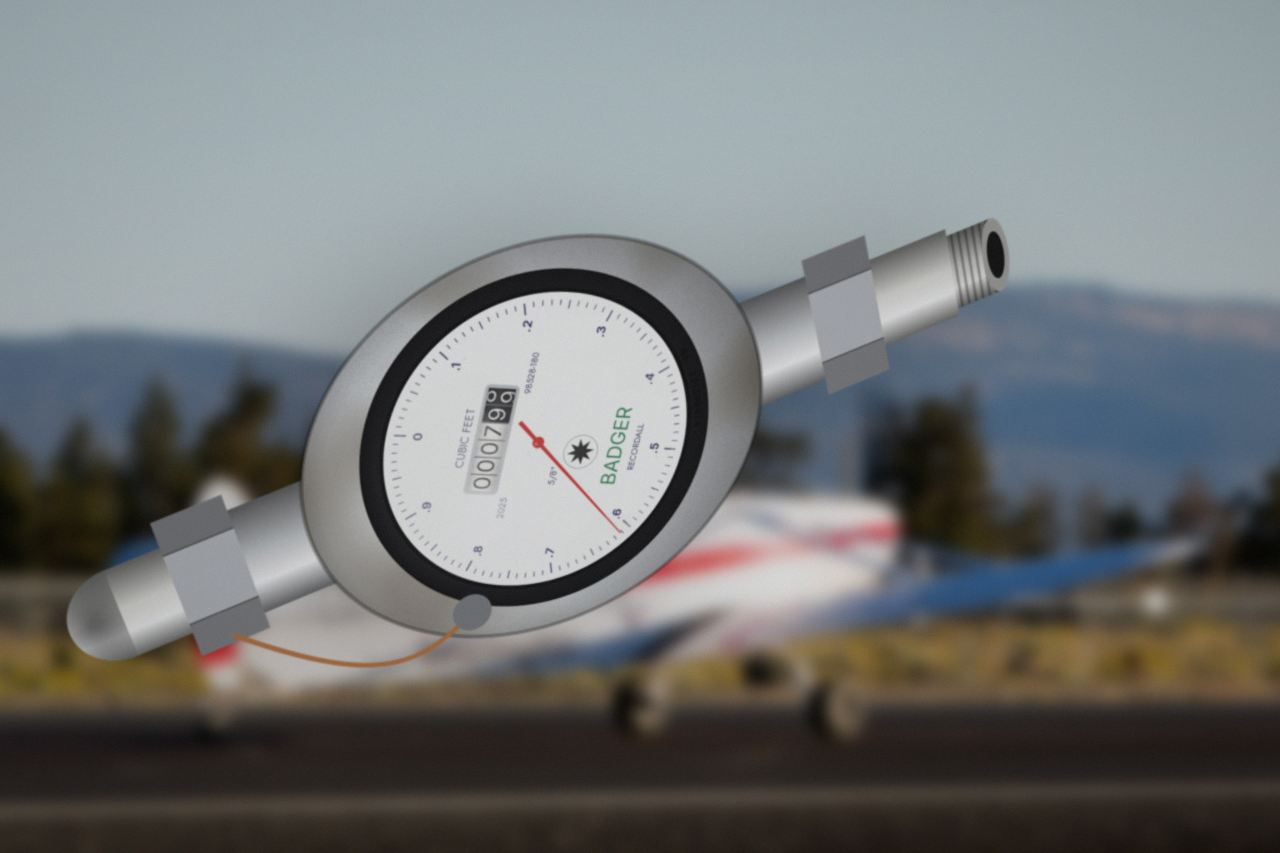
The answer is 798.61 ft³
